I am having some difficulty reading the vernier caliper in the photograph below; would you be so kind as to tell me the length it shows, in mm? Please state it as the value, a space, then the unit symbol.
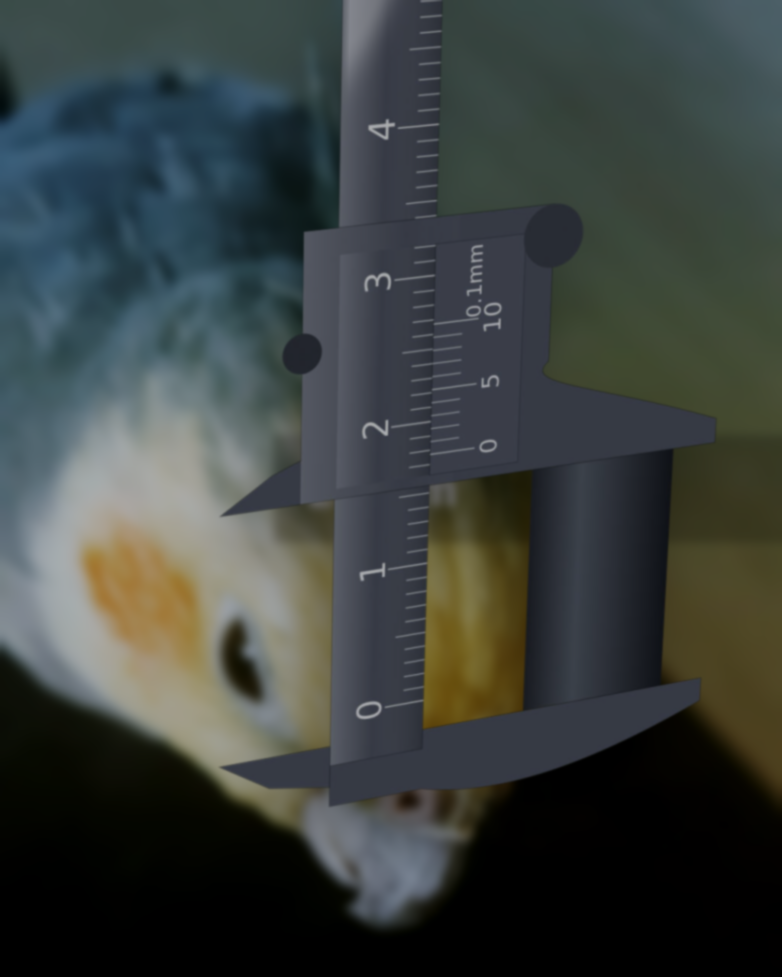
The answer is 17.7 mm
